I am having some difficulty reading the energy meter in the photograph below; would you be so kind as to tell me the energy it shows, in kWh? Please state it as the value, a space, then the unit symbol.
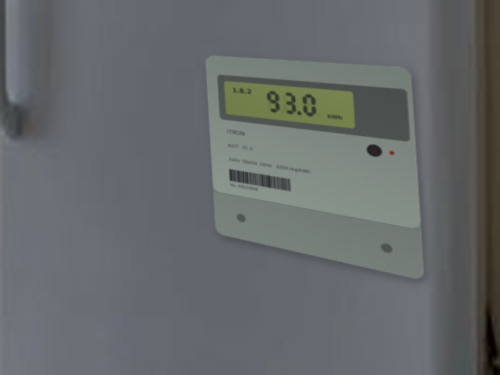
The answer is 93.0 kWh
